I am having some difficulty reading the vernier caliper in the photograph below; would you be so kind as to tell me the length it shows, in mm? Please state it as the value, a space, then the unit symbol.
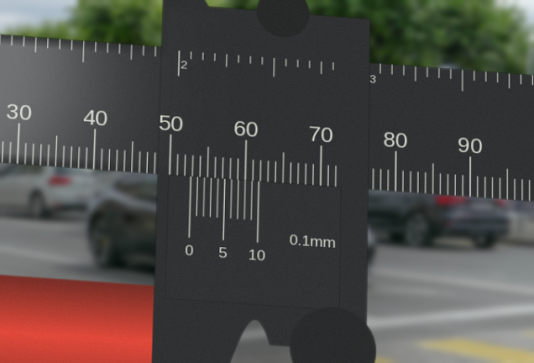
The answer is 52.8 mm
